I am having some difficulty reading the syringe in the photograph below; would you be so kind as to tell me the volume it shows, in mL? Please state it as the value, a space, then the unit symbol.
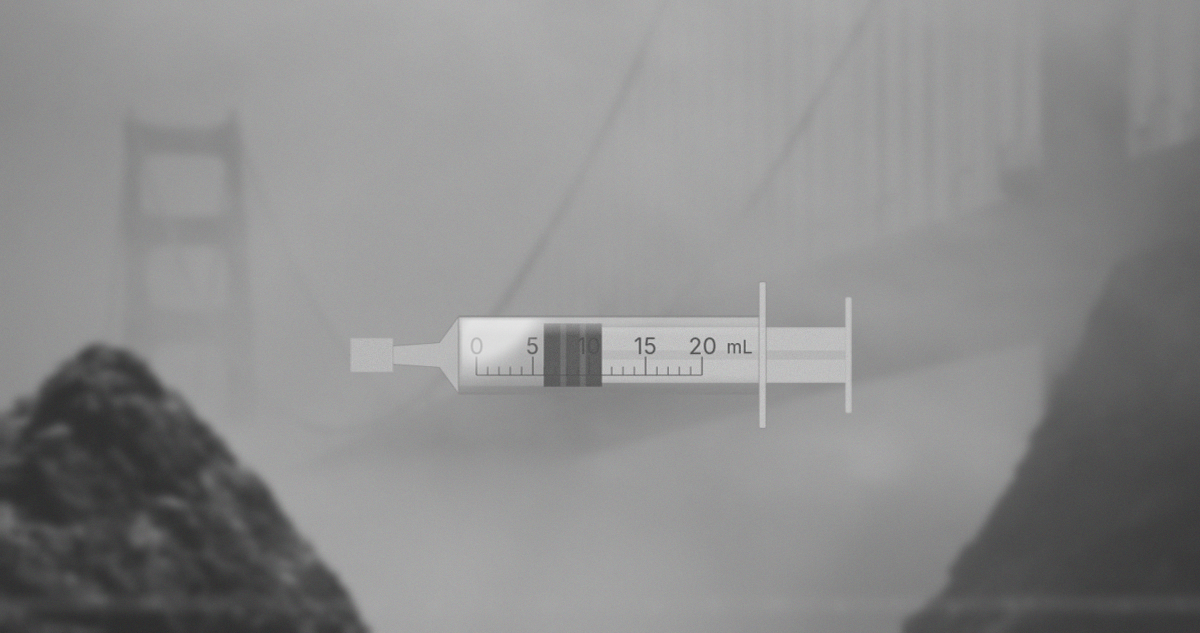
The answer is 6 mL
